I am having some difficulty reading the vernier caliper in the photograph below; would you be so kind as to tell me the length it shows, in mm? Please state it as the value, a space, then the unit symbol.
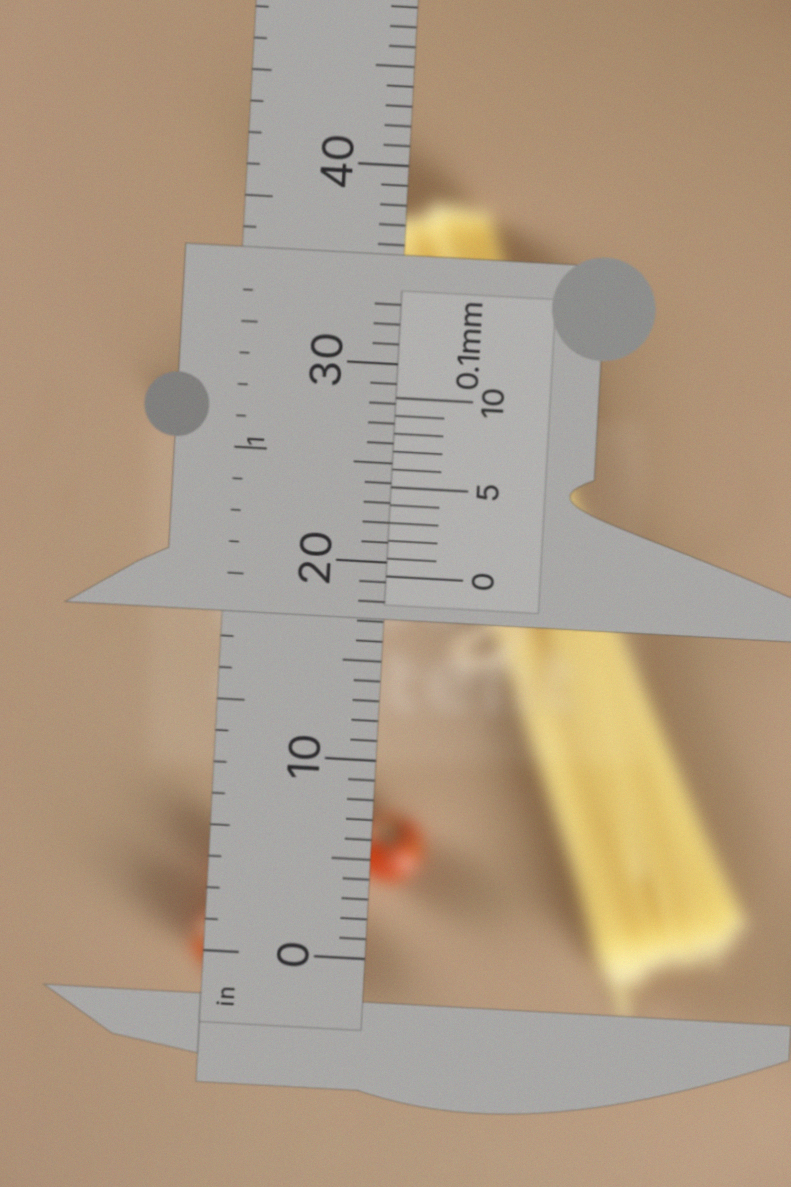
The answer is 19.3 mm
